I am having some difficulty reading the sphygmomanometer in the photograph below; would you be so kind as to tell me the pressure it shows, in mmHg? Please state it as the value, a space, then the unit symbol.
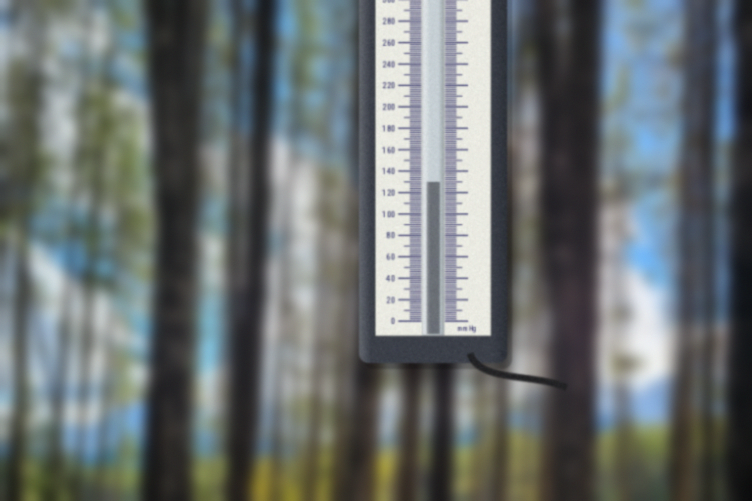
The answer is 130 mmHg
